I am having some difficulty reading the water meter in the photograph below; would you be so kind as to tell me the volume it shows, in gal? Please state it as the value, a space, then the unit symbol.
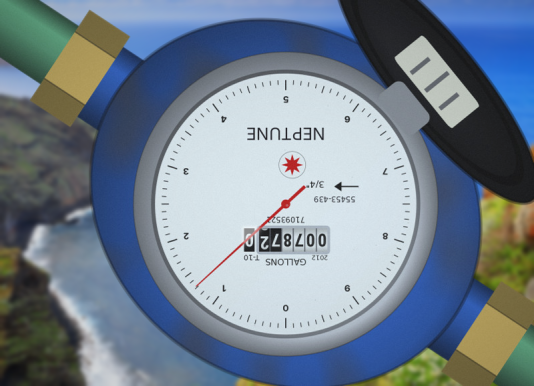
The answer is 78721.3 gal
